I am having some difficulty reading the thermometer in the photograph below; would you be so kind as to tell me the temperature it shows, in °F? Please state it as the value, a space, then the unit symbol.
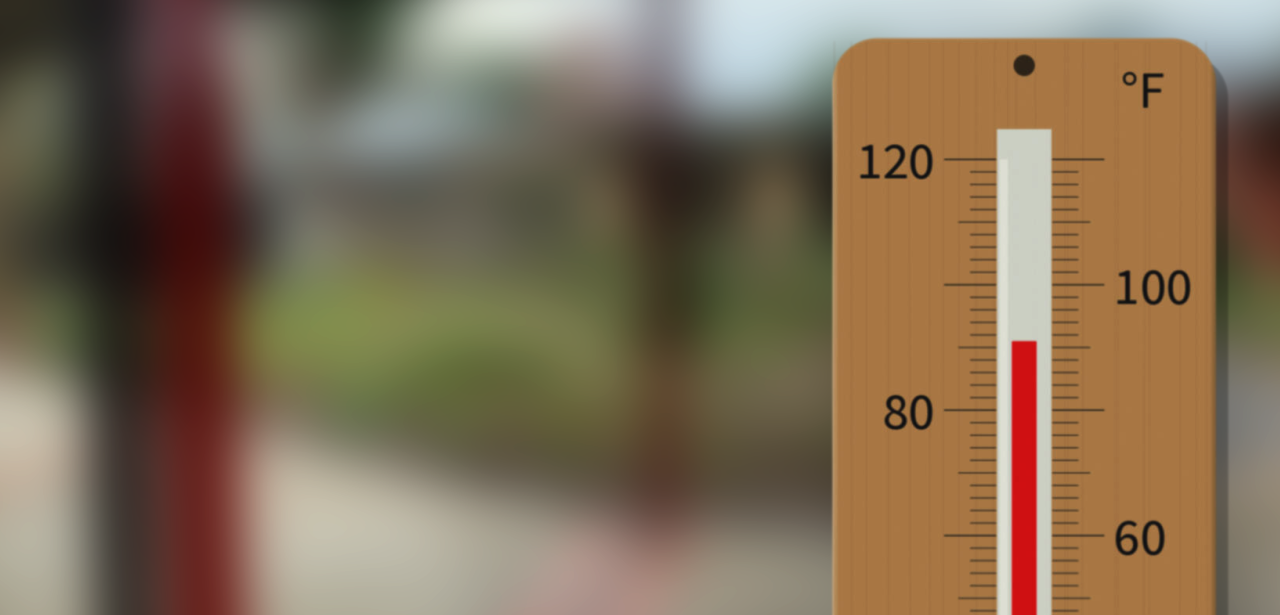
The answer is 91 °F
